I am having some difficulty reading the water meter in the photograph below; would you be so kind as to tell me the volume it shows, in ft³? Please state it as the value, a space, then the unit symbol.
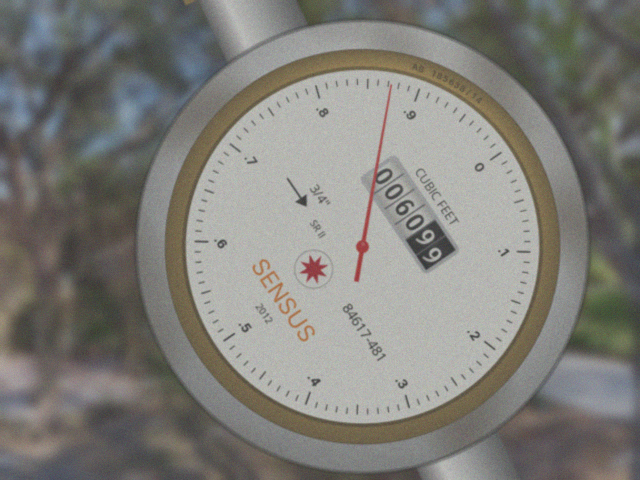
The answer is 6098.87 ft³
